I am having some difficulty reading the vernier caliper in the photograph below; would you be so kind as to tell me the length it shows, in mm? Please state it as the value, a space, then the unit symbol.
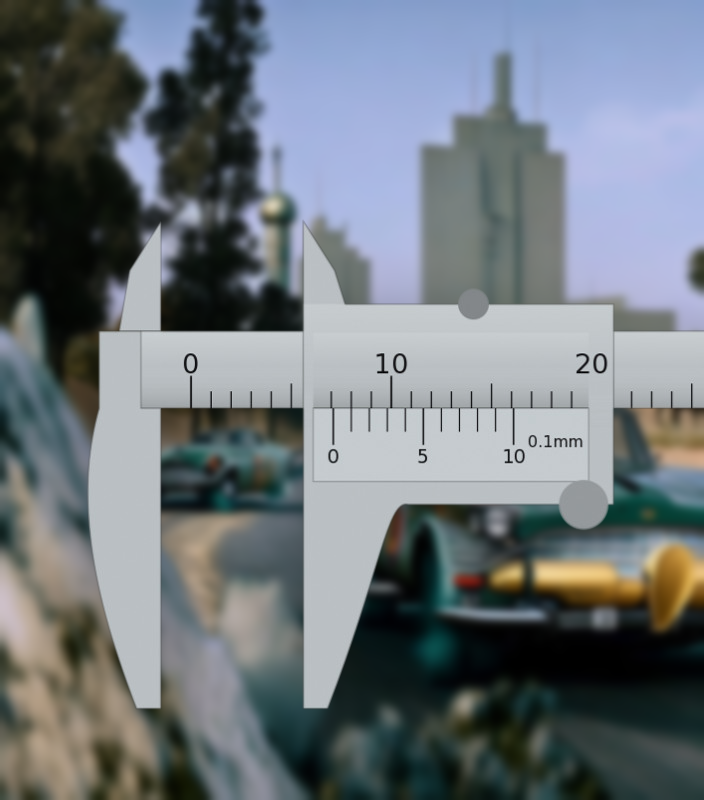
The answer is 7.1 mm
